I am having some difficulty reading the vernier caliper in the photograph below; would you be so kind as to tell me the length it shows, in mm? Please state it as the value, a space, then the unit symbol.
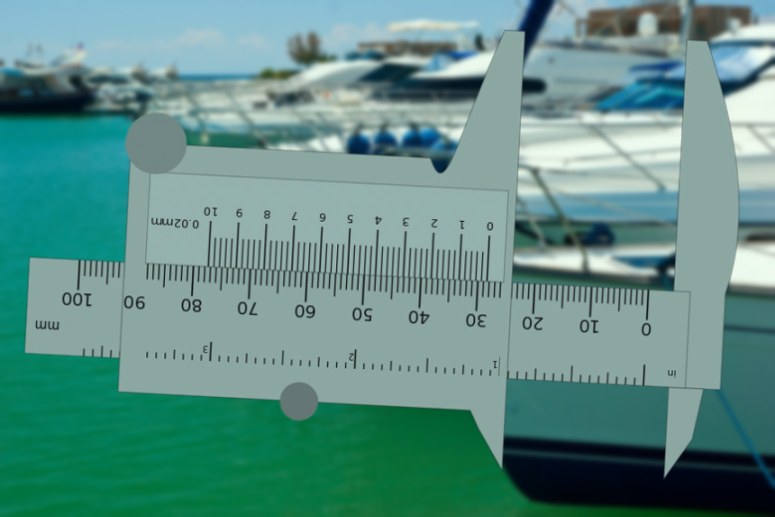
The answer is 28.4 mm
